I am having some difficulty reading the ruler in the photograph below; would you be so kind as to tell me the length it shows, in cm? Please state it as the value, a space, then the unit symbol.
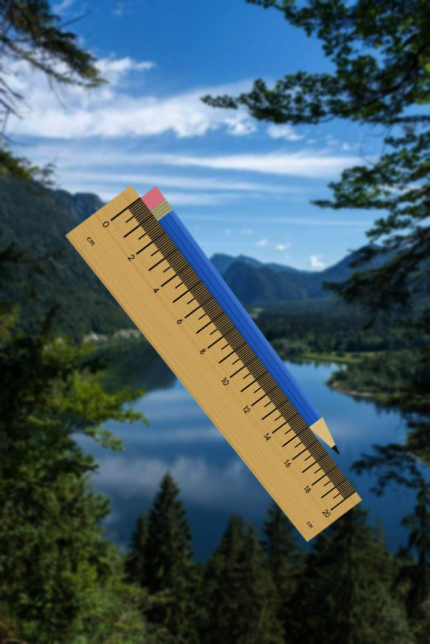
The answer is 17.5 cm
